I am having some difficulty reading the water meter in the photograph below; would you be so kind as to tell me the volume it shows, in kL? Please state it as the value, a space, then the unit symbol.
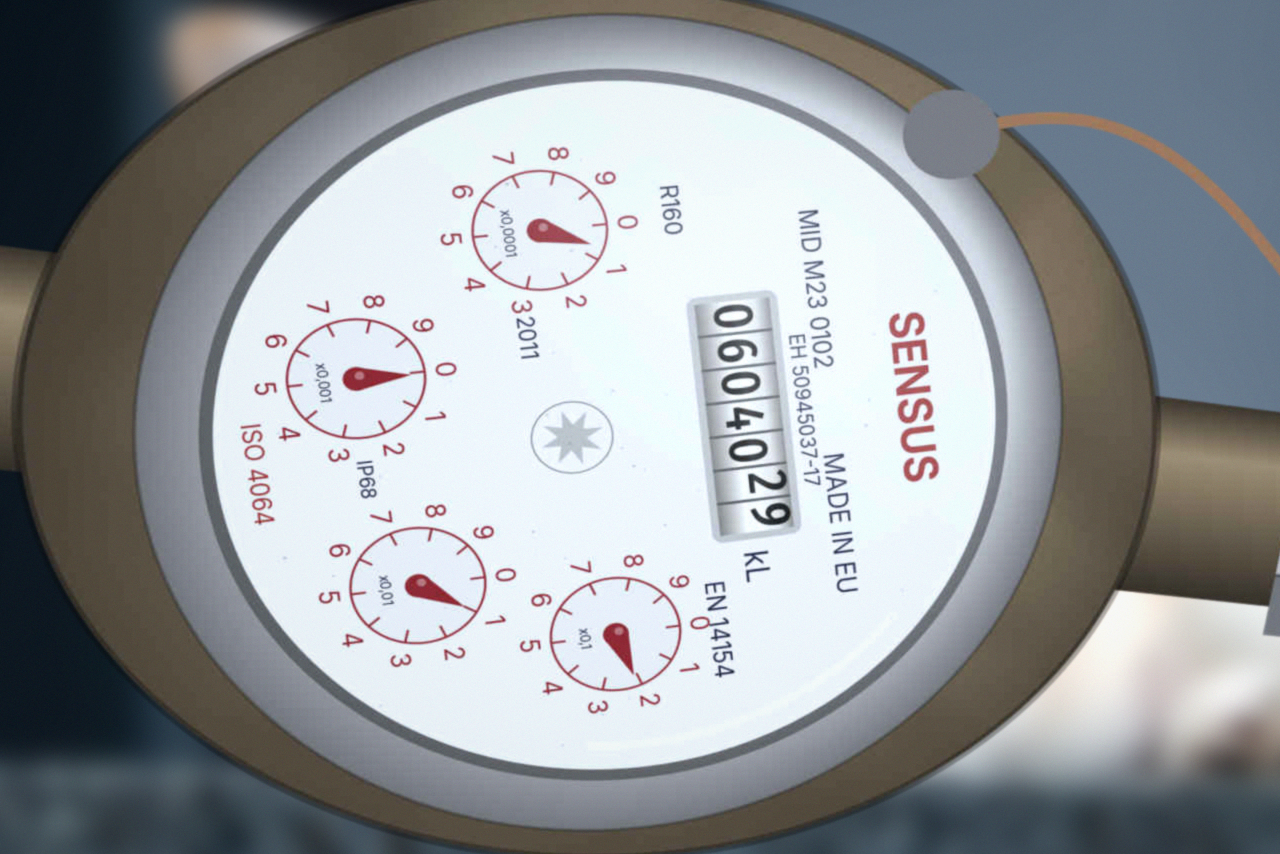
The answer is 604029.2100 kL
